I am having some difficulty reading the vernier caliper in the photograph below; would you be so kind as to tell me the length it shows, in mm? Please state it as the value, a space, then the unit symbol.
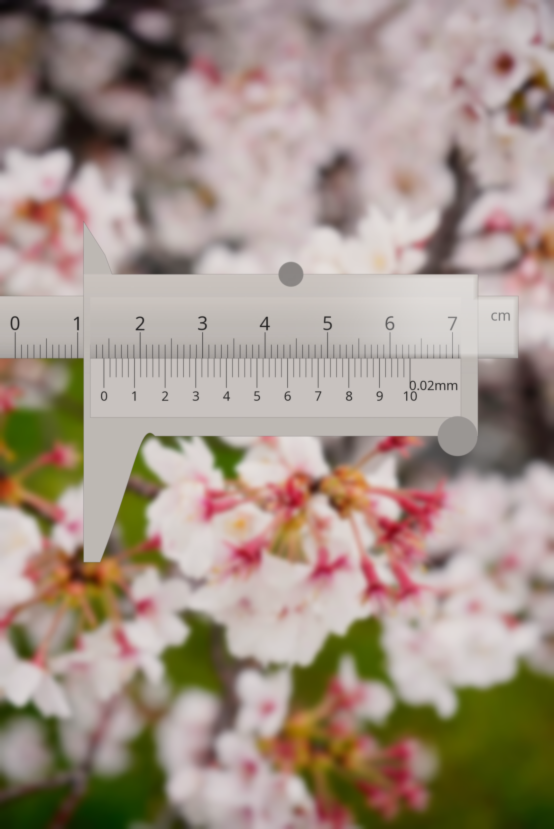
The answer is 14.2 mm
